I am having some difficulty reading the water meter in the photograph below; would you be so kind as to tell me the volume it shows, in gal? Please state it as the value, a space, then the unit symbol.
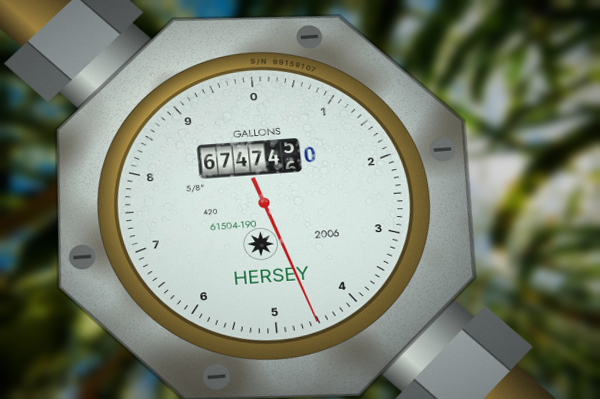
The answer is 6747454.5 gal
